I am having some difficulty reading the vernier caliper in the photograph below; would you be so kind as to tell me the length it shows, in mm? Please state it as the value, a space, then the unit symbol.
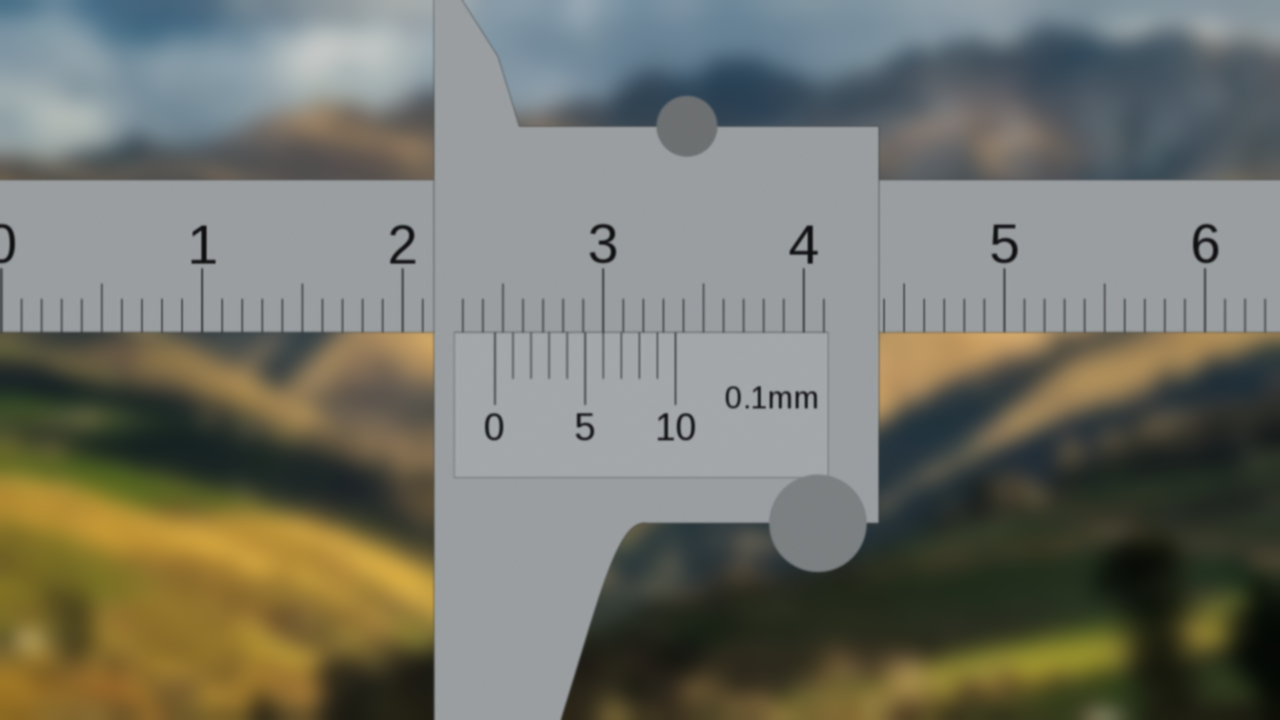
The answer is 24.6 mm
